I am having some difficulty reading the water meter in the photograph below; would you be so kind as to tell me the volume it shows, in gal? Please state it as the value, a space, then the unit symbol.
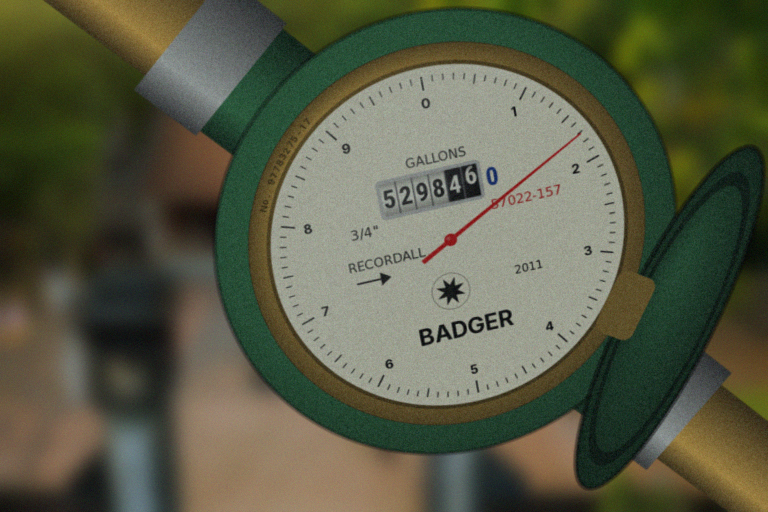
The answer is 5298461.7 gal
